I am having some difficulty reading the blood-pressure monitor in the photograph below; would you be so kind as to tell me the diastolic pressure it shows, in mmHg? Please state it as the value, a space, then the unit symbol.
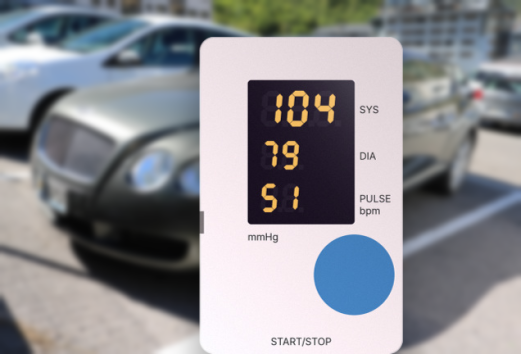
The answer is 79 mmHg
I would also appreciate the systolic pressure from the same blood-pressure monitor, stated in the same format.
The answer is 104 mmHg
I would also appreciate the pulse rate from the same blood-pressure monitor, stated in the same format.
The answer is 51 bpm
